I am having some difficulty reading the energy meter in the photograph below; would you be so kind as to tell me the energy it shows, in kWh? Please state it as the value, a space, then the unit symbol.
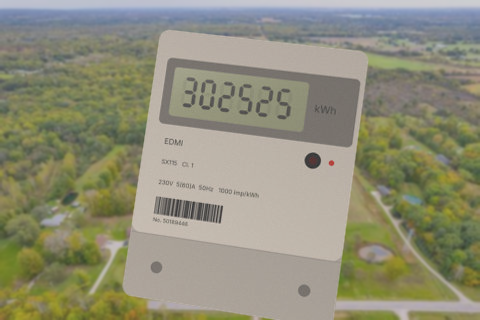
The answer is 302525 kWh
